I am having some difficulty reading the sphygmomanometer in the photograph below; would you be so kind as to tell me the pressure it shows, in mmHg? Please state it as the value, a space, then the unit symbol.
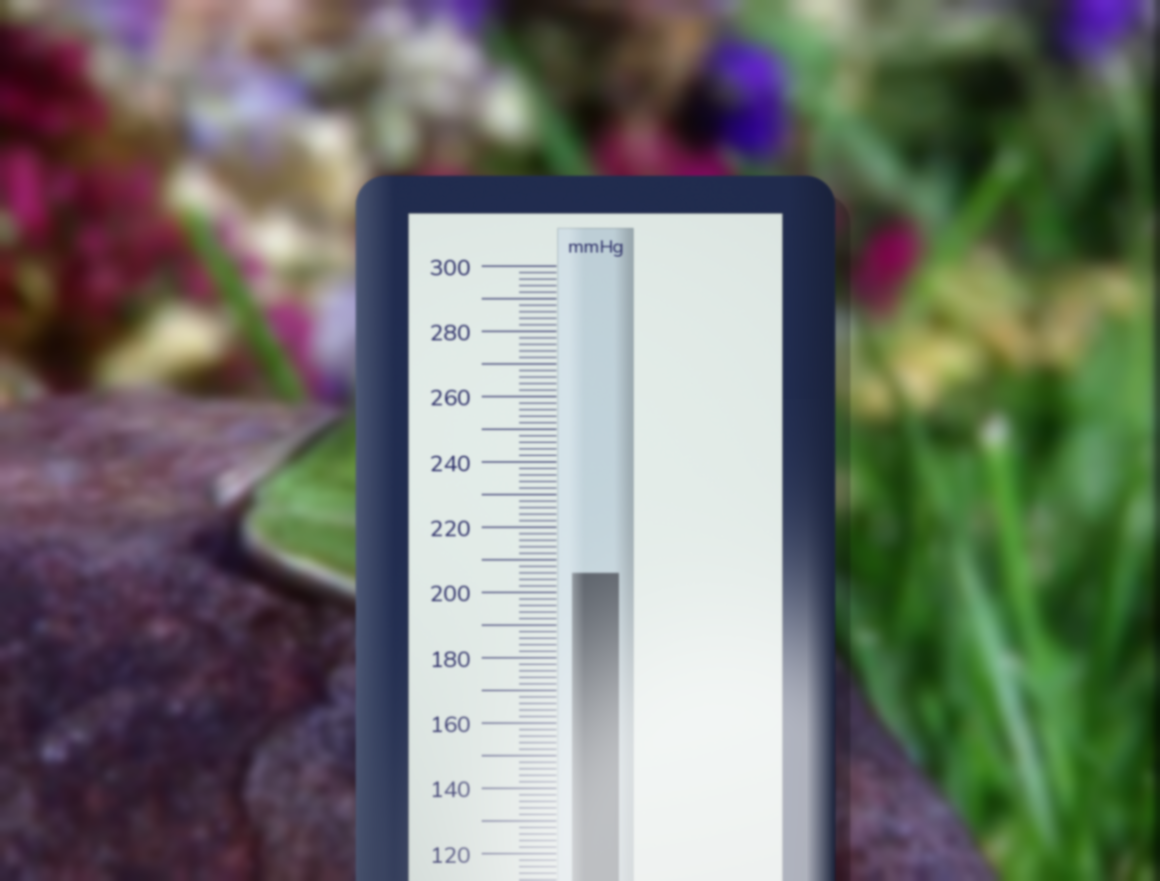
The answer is 206 mmHg
